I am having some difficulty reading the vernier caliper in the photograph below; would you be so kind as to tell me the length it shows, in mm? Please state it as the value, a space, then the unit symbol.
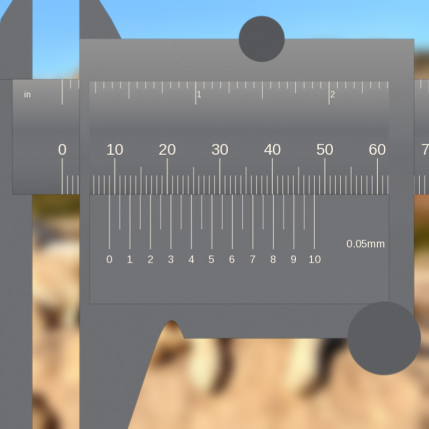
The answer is 9.0 mm
